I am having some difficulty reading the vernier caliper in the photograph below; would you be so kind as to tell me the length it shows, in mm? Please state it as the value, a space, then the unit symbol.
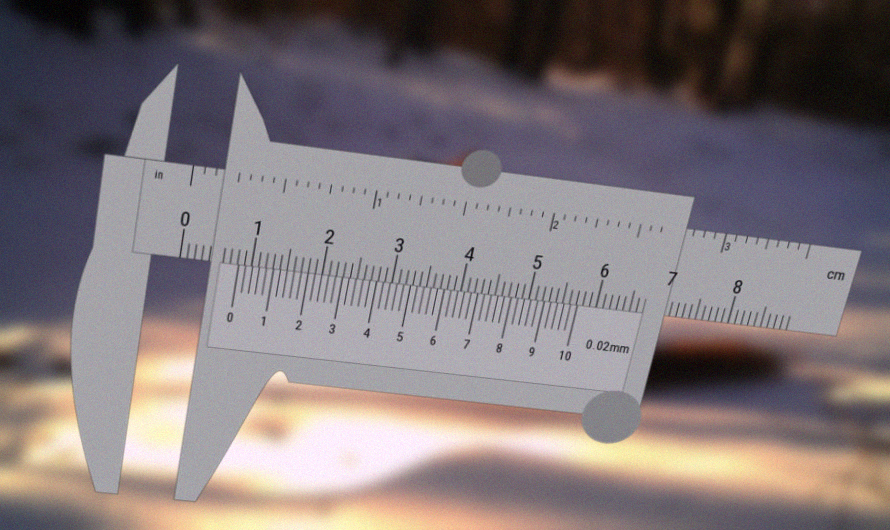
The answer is 8.2 mm
